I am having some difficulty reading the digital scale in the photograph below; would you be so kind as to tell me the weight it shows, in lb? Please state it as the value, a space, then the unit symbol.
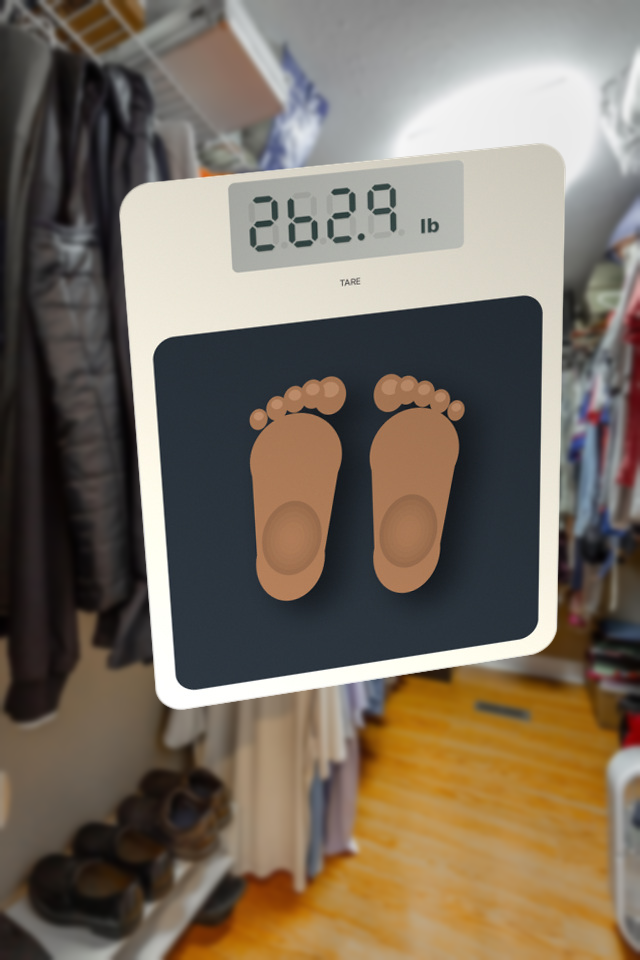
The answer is 262.9 lb
